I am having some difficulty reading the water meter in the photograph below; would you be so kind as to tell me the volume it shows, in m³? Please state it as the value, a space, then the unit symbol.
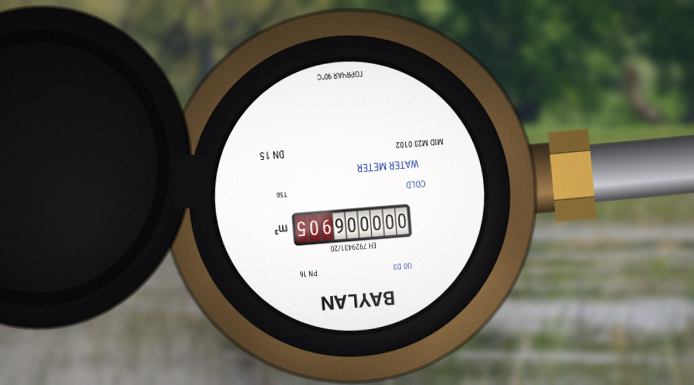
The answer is 6.905 m³
